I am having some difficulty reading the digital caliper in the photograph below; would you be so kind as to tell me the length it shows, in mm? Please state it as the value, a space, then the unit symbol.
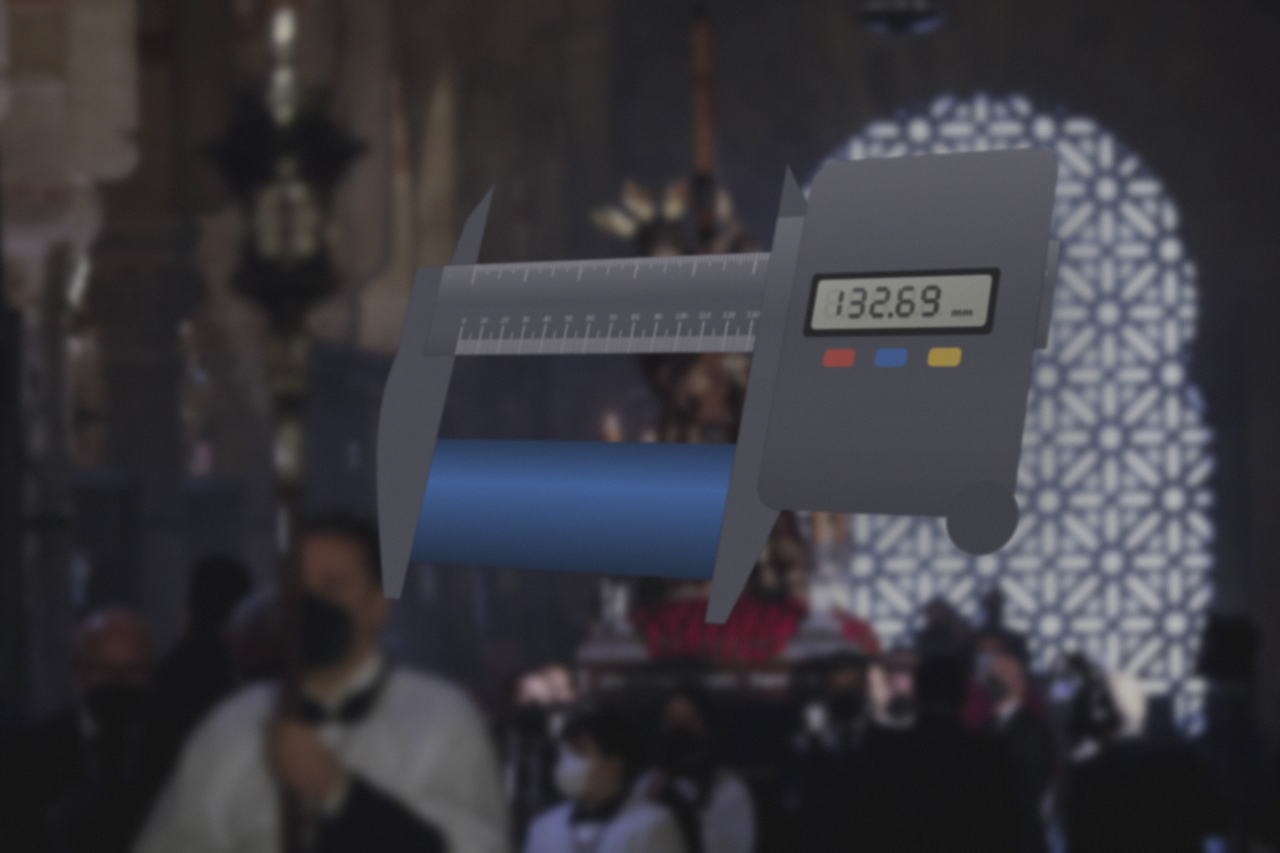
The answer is 132.69 mm
